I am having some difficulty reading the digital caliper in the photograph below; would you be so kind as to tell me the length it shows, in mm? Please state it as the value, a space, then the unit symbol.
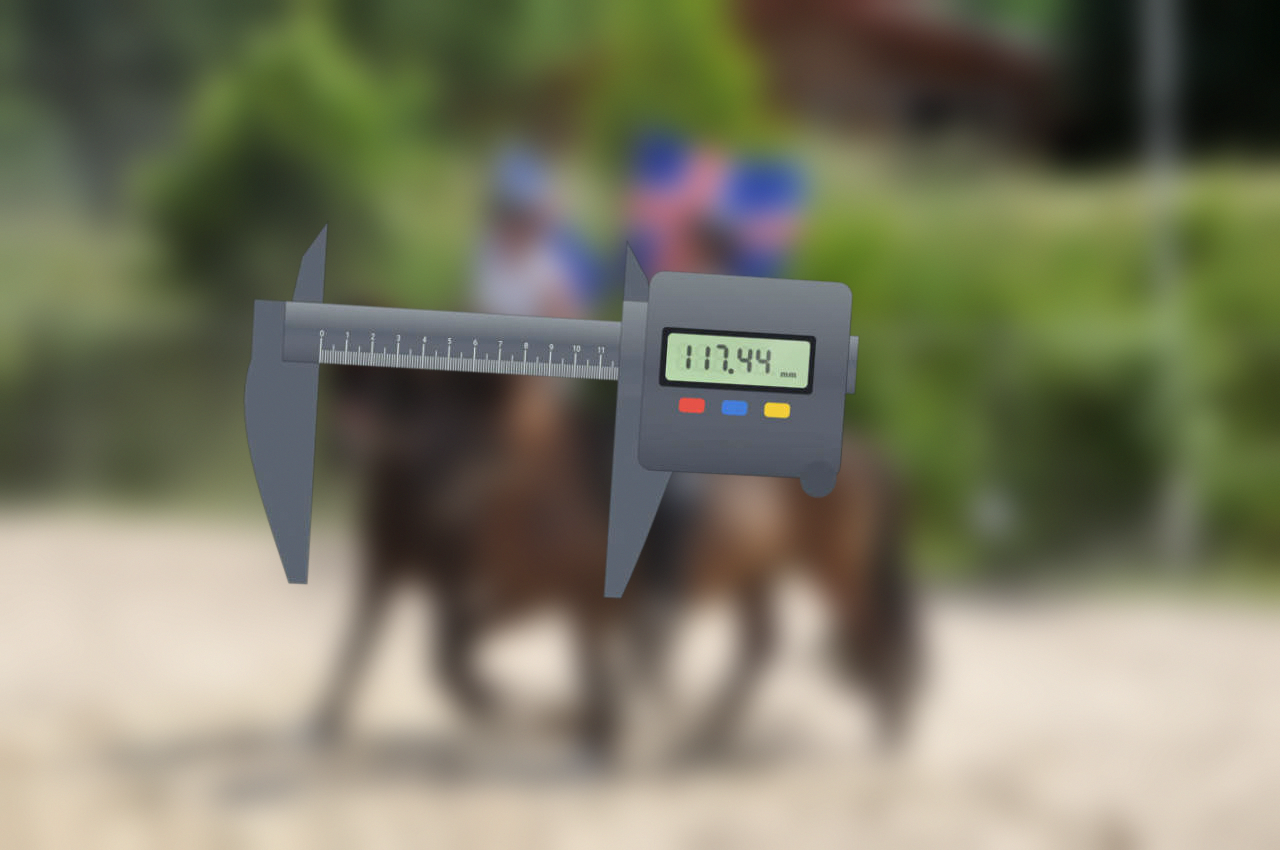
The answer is 117.44 mm
